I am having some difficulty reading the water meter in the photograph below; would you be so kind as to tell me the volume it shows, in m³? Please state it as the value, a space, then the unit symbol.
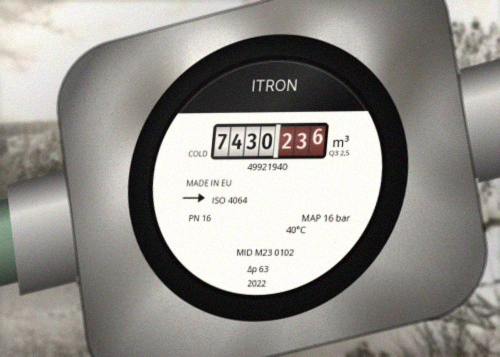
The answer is 7430.236 m³
